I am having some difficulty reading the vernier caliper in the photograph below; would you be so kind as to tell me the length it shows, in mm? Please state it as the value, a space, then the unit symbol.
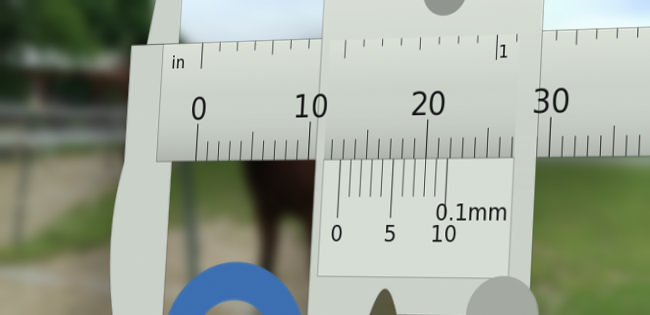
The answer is 12.8 mm
